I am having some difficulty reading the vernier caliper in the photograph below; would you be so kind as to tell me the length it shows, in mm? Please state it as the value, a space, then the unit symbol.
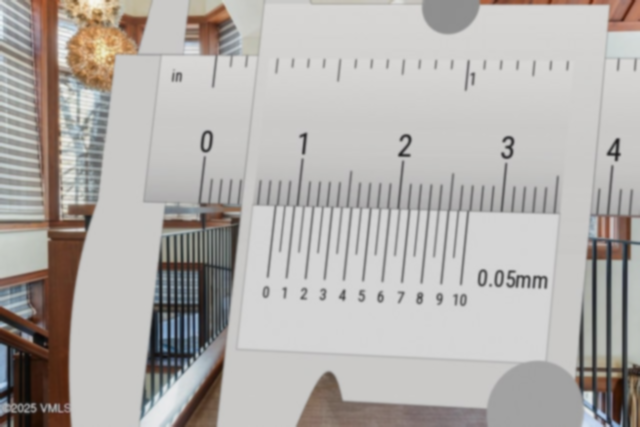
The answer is 7.8 mm
